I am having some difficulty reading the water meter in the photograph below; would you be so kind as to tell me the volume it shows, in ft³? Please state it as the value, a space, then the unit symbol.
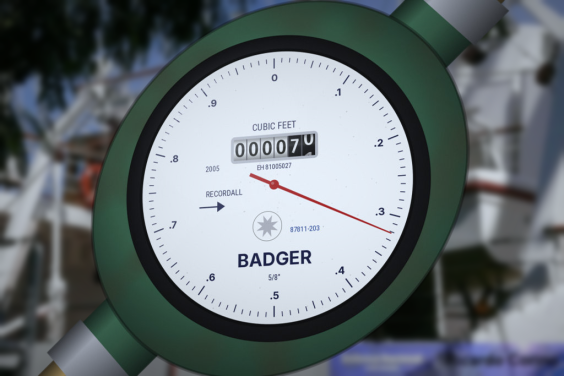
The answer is 70.32 ft³
